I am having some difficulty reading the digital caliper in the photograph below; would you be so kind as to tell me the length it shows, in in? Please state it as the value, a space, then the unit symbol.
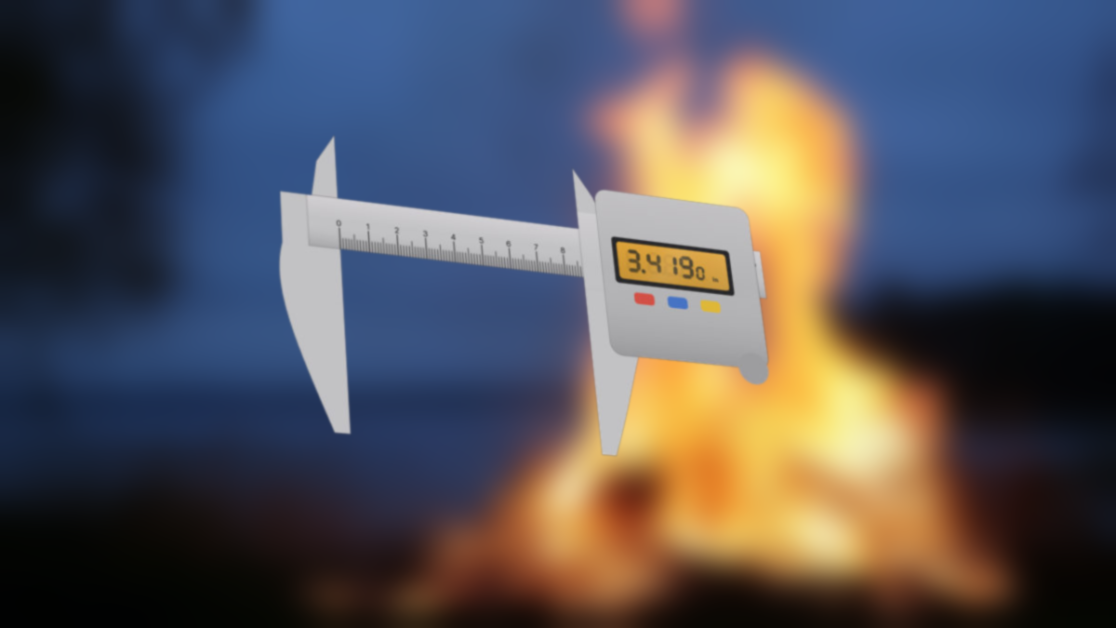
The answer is 3.4190 in
